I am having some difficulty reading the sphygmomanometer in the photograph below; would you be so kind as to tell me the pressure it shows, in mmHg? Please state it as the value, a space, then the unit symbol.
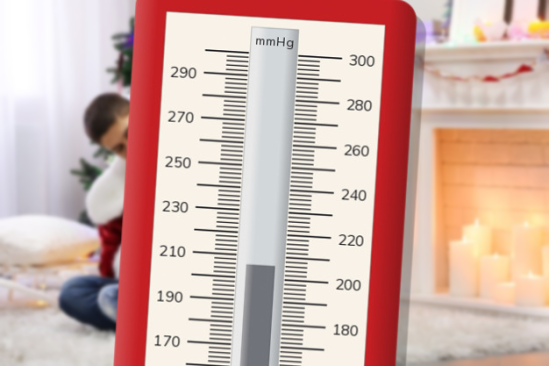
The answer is 206 mmHg
